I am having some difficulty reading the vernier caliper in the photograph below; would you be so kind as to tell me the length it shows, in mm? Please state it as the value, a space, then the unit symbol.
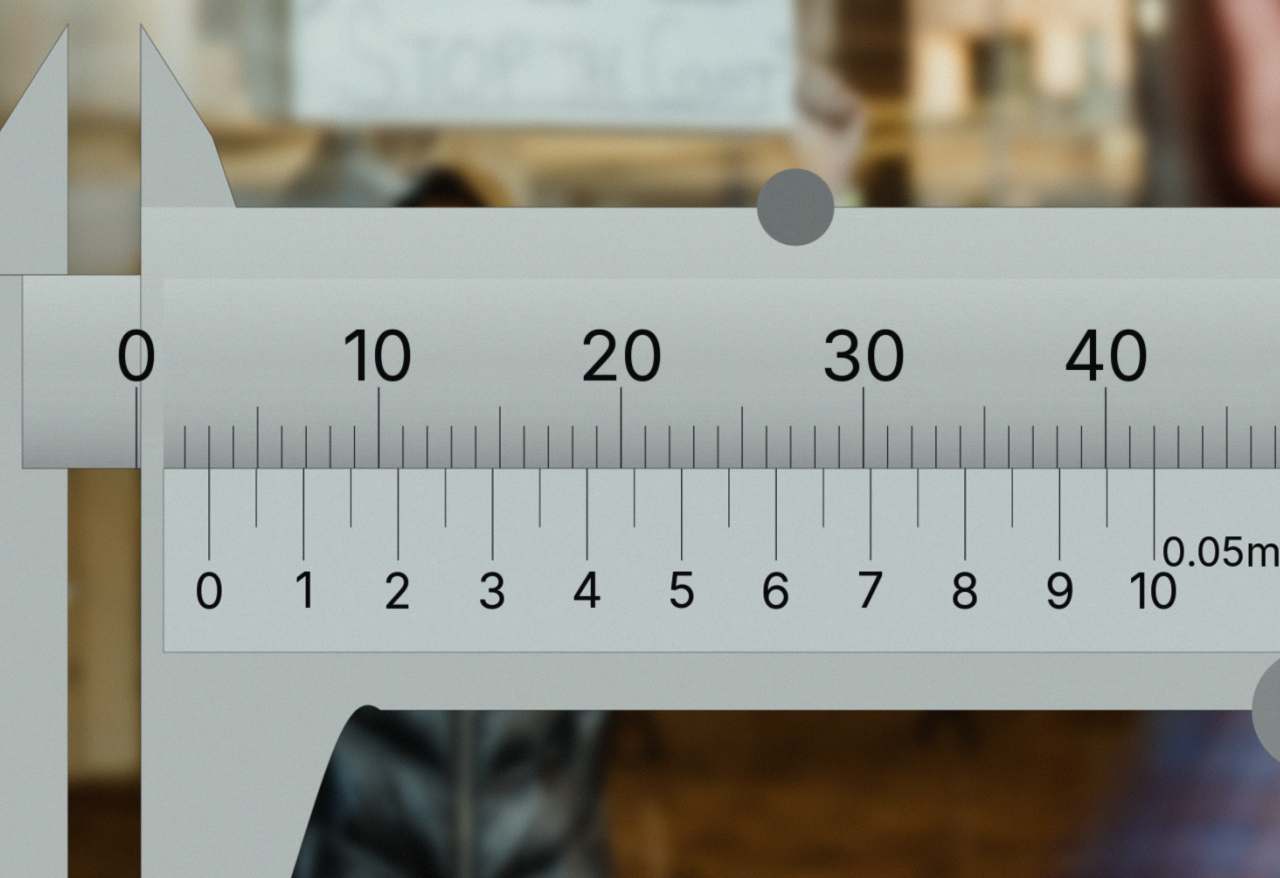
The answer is 3.0 mm
